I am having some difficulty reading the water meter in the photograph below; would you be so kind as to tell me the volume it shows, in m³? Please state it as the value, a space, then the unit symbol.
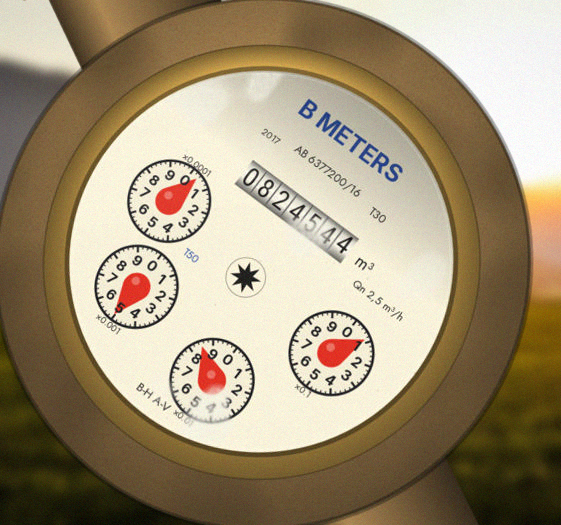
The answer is 824544.0850 m³
